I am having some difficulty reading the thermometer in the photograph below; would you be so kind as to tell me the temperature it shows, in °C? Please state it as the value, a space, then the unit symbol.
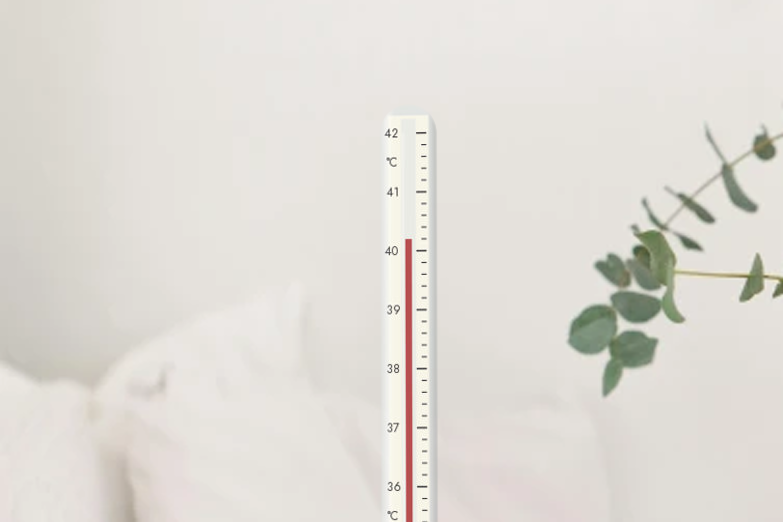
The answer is 40.2 °C
